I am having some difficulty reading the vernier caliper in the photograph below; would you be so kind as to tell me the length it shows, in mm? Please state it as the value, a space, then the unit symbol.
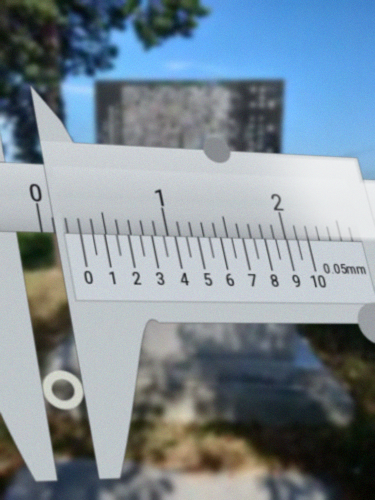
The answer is 3.0 mm
